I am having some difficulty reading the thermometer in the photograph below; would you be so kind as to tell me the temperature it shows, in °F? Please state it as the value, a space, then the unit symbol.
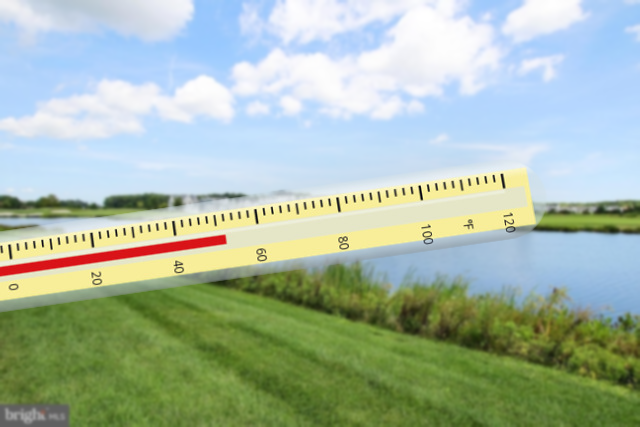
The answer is 52 °F
